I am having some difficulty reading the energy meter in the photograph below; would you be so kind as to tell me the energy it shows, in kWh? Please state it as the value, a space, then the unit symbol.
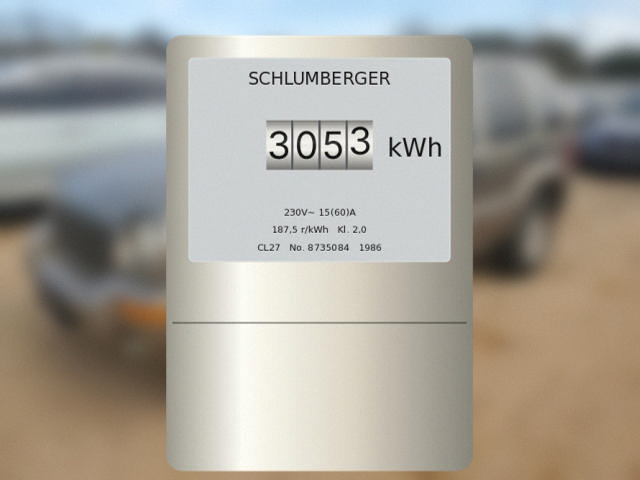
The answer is 3053 kWh
